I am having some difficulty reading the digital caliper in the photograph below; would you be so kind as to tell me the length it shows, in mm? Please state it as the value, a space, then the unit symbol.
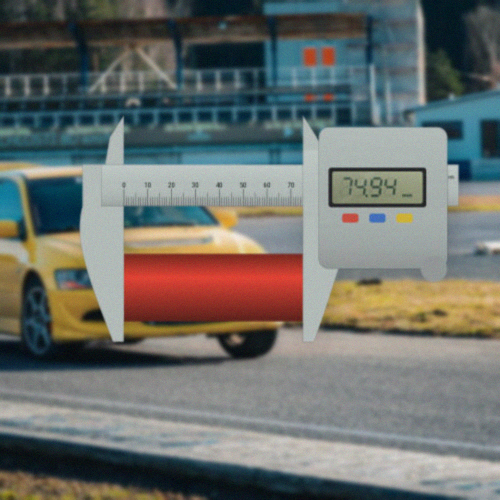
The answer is 74.94 mm
